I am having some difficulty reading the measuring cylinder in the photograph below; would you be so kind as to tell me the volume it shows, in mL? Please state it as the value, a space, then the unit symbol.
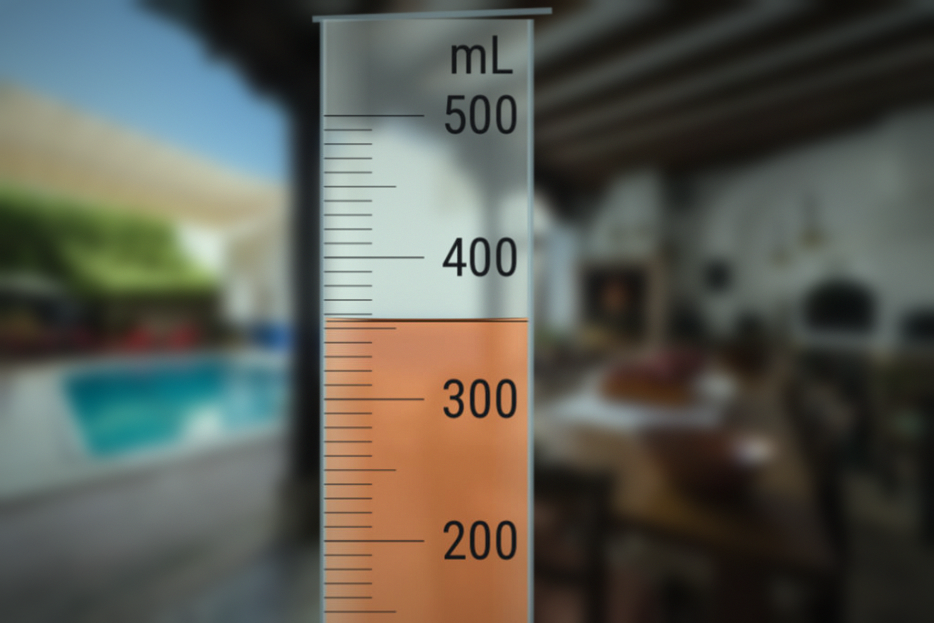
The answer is 355 mL
